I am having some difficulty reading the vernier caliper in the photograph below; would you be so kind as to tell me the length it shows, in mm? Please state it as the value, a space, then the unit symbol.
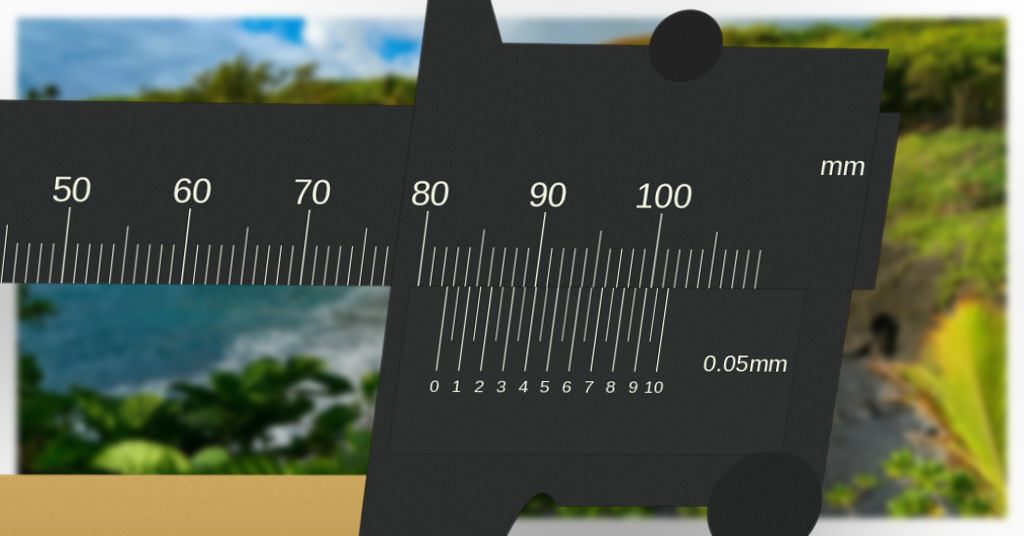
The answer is 82.5 mm
